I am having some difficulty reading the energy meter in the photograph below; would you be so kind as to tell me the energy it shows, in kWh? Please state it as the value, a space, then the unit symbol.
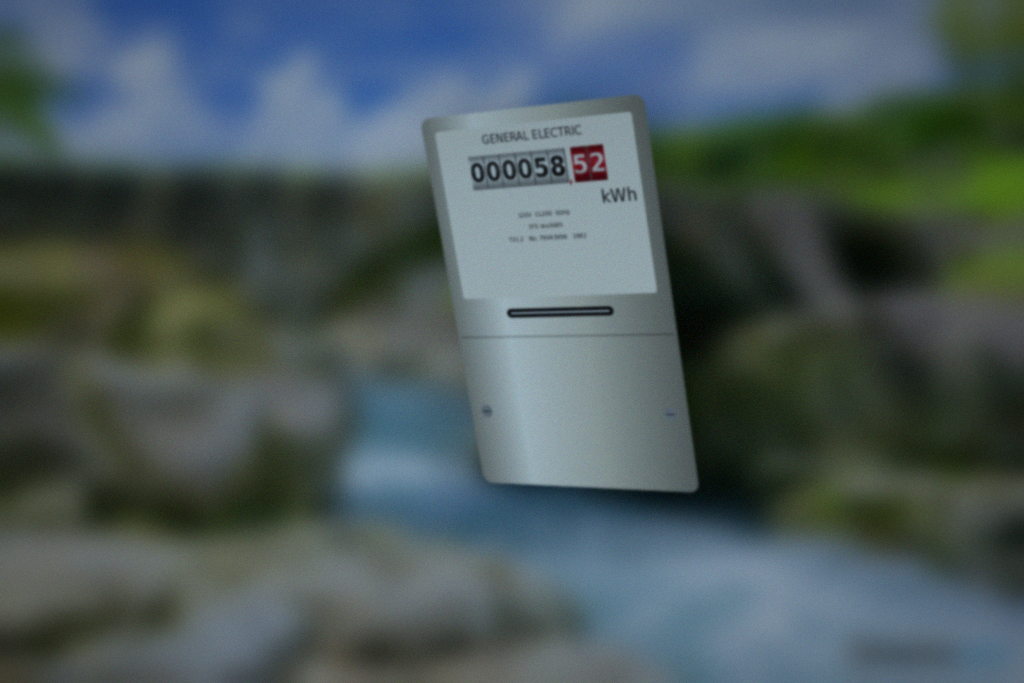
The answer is 58.52 kWh
